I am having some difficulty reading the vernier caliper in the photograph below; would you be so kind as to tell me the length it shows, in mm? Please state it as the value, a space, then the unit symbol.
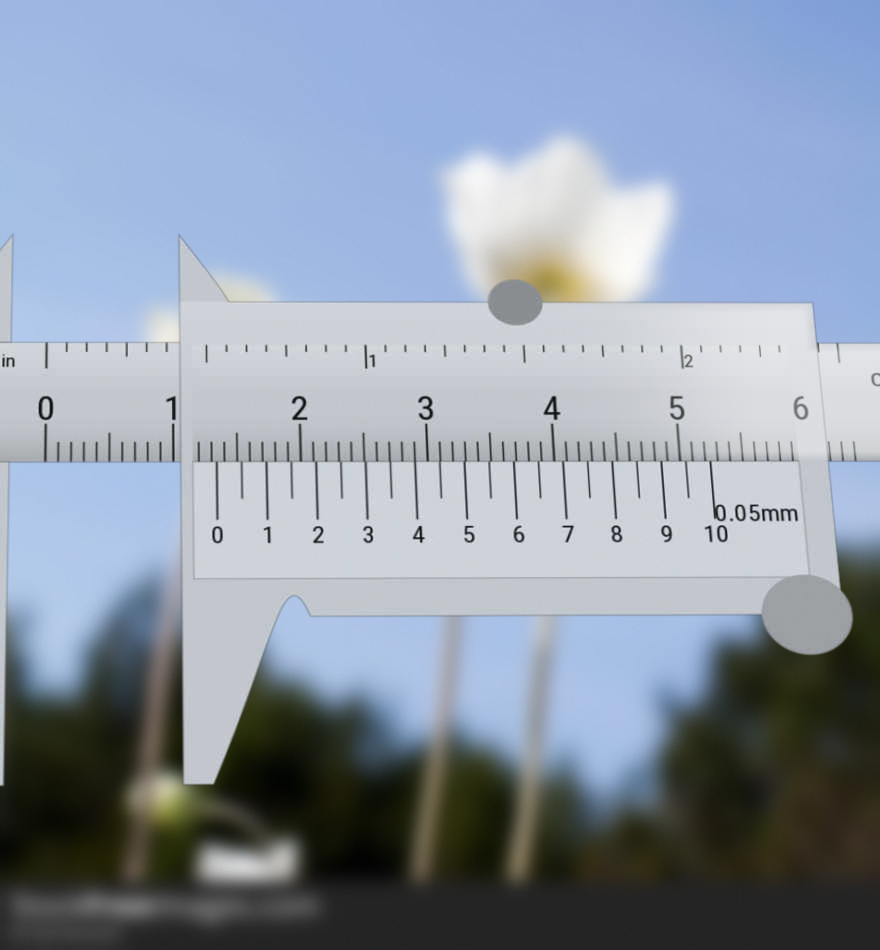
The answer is 13.4 mm
